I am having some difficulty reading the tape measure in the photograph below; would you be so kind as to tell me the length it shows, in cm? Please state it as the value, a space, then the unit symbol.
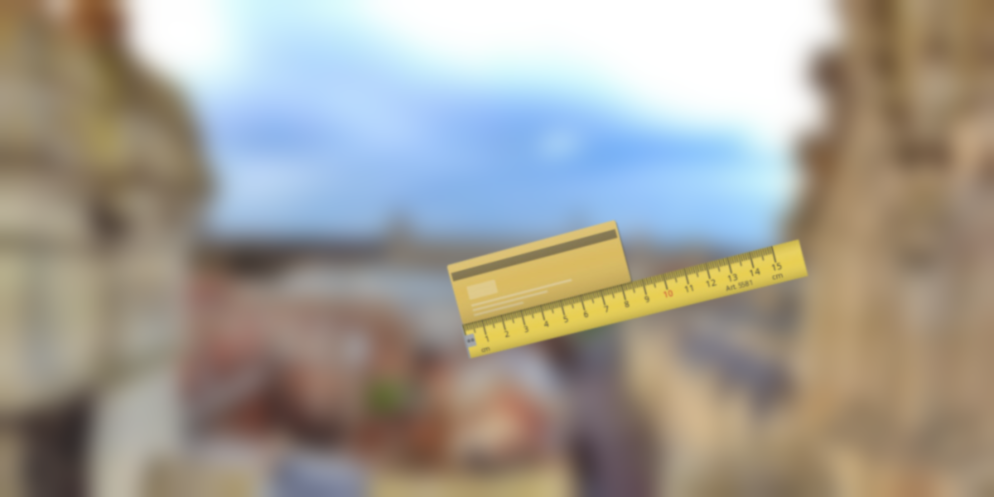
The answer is 8.5 cm
